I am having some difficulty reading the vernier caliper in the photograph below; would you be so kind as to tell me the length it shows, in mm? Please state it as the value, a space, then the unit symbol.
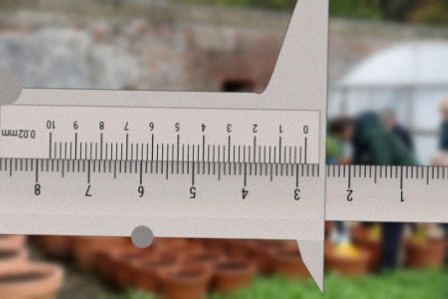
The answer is 28.5 mm
